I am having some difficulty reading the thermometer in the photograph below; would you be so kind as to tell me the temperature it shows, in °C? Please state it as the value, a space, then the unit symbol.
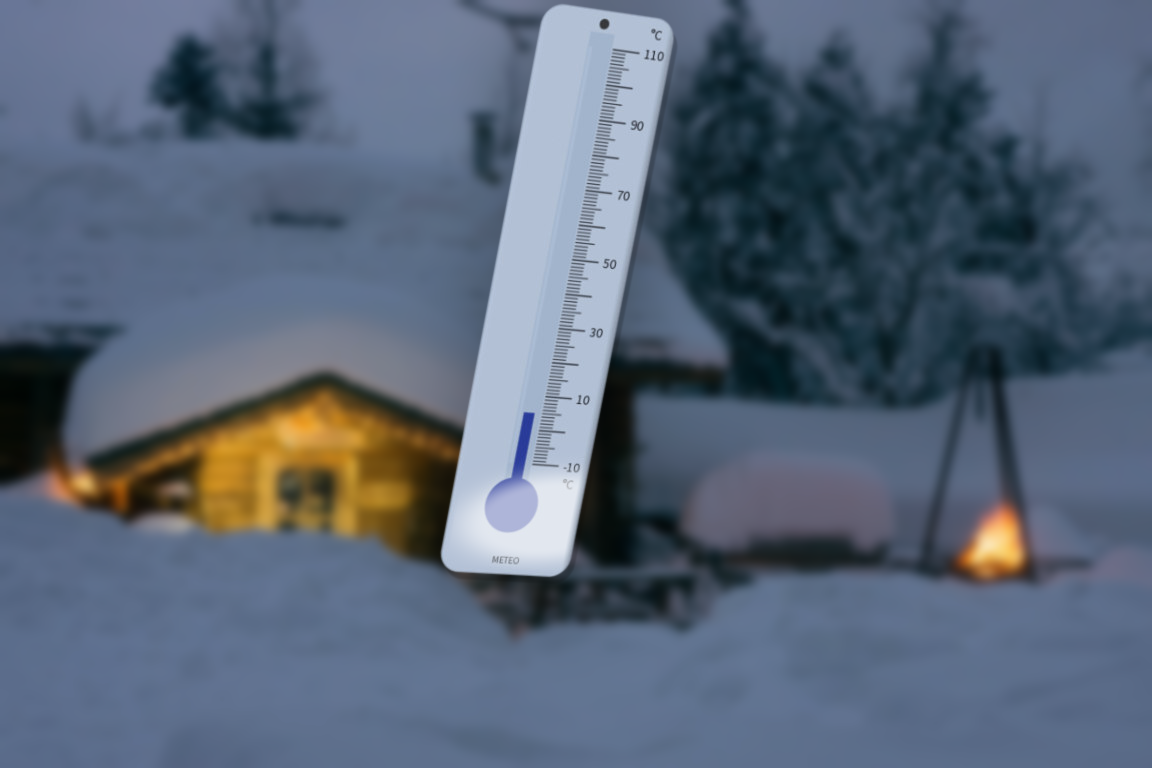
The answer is 5 °C
